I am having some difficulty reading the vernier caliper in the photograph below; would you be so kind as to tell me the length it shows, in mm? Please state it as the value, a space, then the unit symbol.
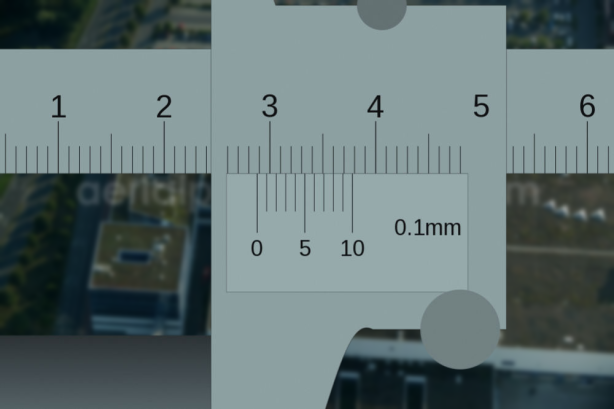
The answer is 28.8 mm
